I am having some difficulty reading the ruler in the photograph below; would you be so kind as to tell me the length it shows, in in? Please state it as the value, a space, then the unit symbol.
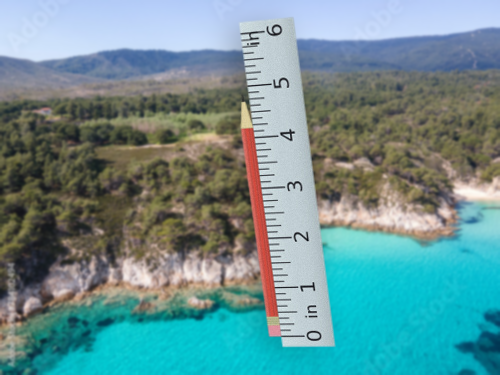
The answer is 4.875 in
